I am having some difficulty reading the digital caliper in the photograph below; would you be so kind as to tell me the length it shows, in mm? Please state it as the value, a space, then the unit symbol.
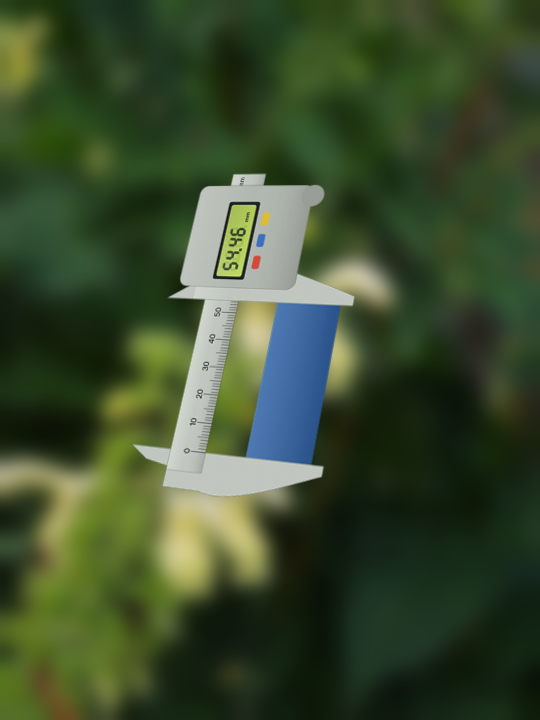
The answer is 54.46 mm
